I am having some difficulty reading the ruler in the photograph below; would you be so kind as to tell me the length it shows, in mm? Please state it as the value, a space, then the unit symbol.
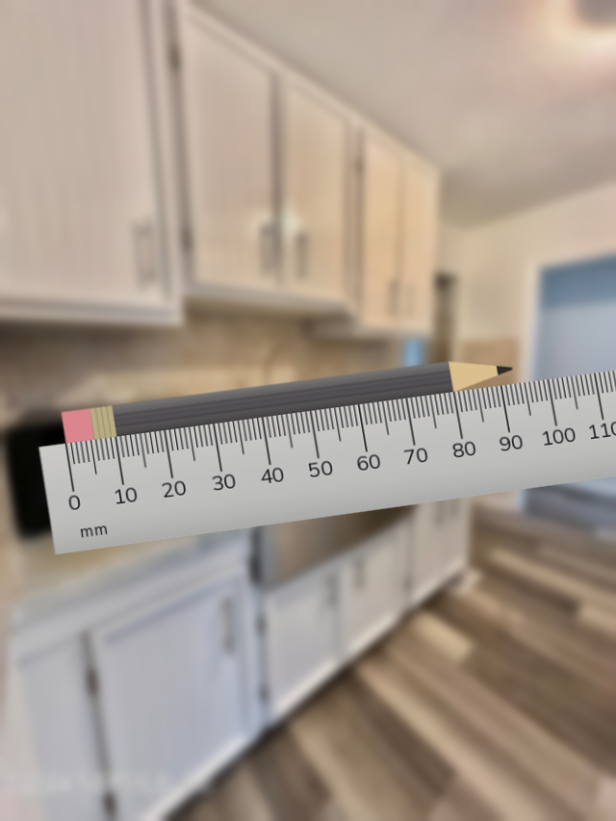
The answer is 93 mm
